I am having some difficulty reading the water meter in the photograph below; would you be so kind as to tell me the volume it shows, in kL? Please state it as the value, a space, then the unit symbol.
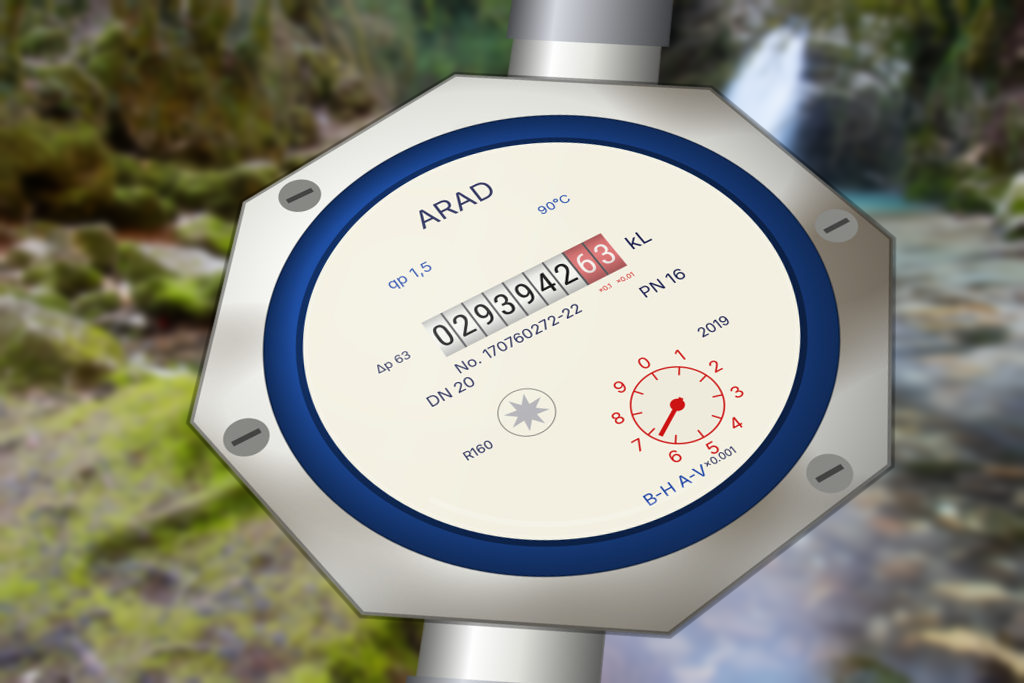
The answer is 293942.636 kL
